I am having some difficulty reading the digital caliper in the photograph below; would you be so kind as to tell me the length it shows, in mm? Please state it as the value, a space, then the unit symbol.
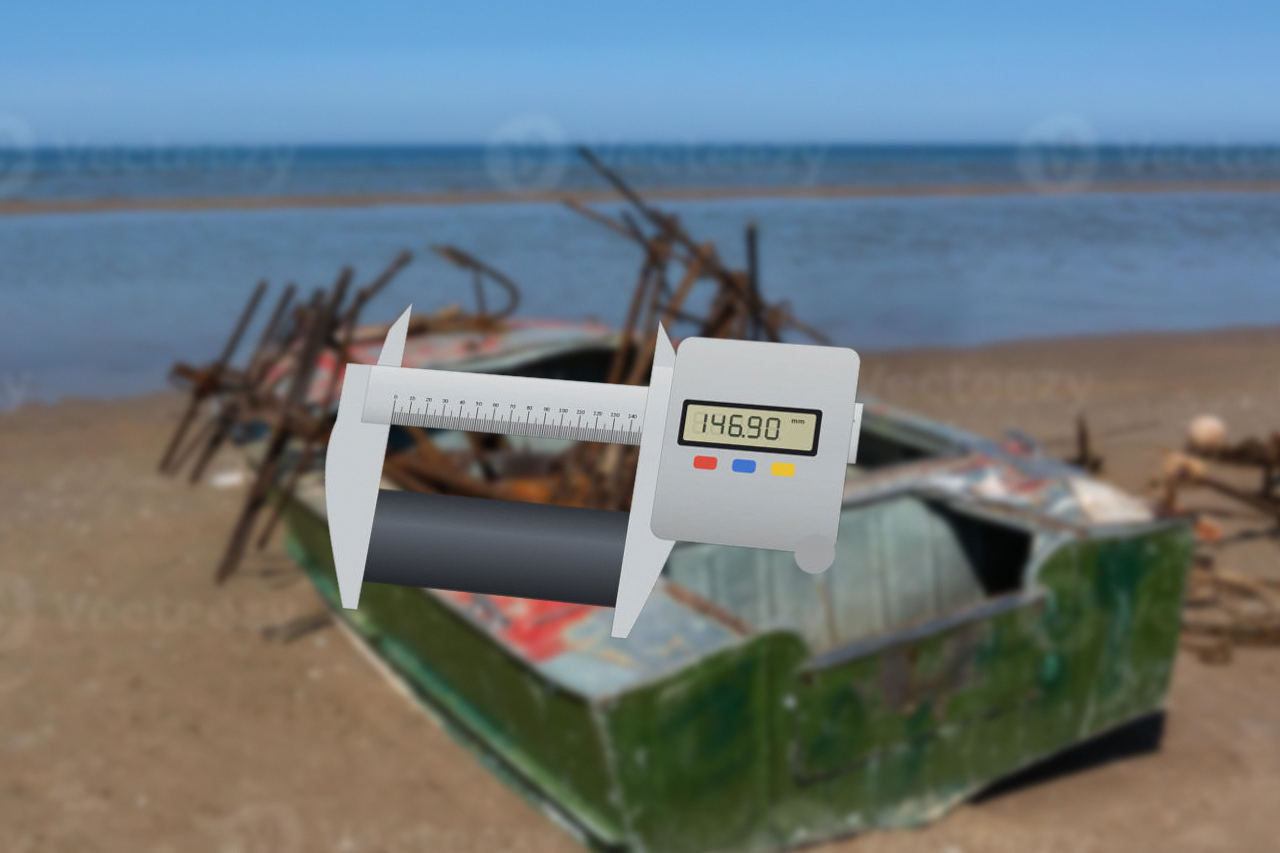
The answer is 146.90 mm
